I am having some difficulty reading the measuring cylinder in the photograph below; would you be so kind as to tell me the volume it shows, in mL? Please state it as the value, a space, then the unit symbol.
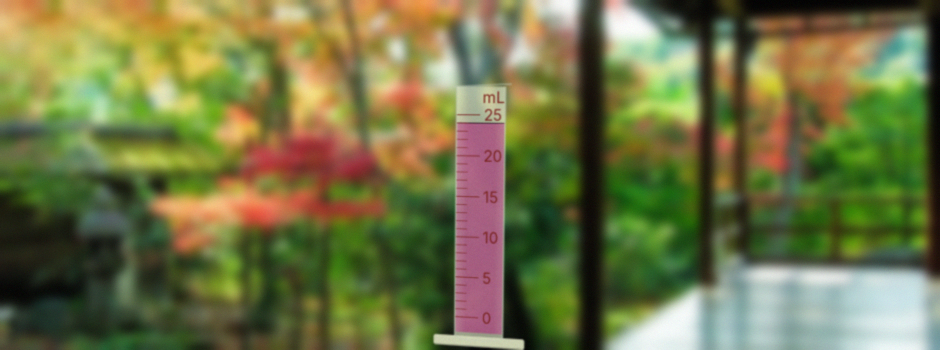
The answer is 24 mL
